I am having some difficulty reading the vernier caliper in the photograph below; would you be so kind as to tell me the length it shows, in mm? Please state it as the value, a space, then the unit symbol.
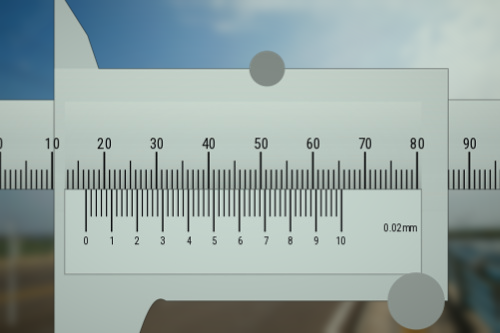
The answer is 16.5 mm
